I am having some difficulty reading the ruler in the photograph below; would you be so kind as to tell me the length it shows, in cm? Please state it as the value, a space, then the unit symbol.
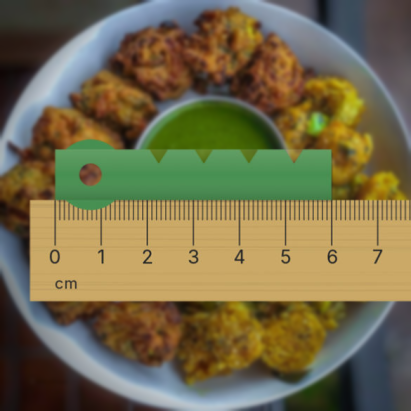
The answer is 6 cm
